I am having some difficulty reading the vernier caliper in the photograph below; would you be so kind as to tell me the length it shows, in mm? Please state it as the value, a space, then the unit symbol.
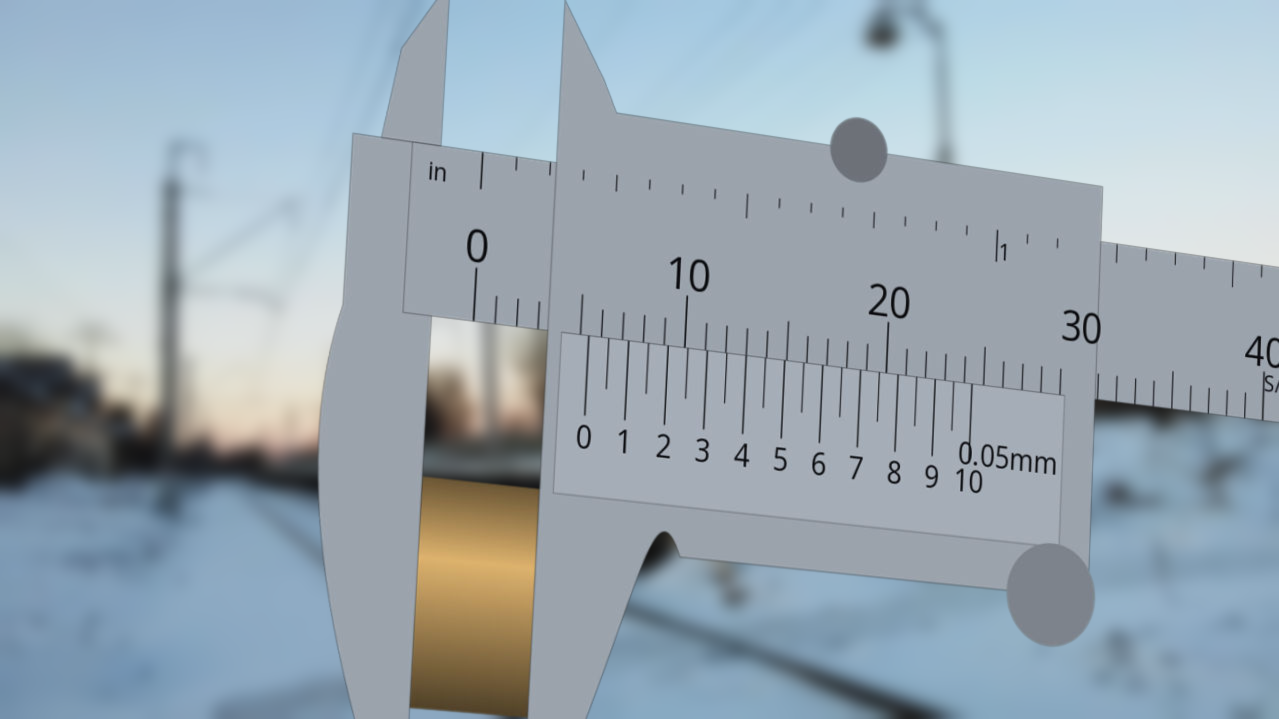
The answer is 5.4 mm
